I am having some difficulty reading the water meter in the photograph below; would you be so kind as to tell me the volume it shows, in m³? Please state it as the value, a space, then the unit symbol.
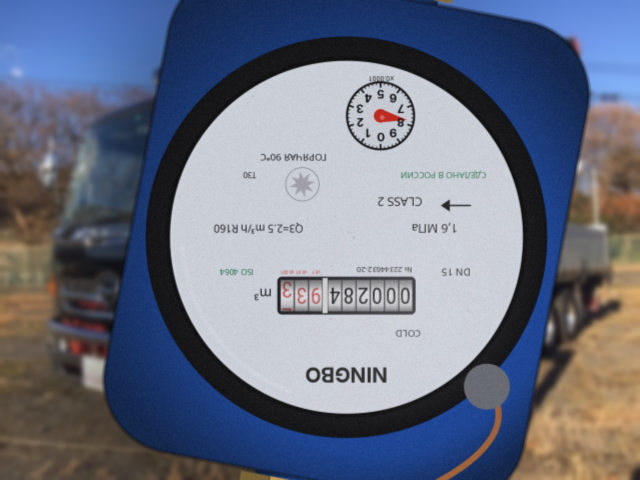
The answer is 284.9327 m³
